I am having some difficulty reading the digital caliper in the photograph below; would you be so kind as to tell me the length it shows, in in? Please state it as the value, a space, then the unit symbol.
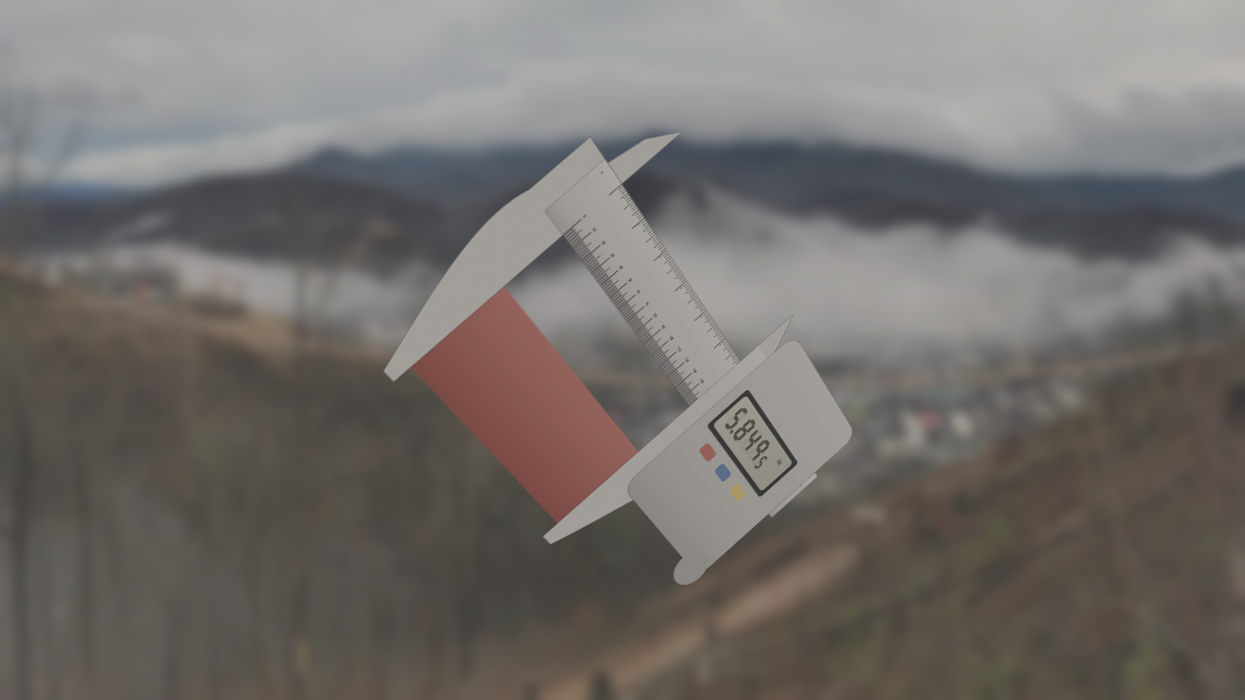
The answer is 5.8495 in
